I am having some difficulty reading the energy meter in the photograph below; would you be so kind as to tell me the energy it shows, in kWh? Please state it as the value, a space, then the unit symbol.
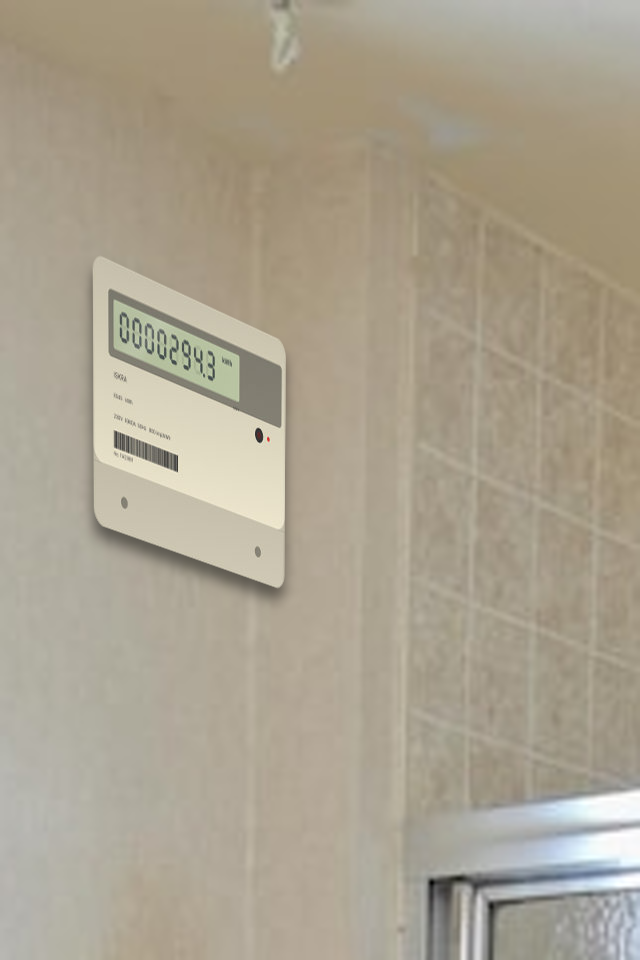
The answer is 294.3 kWh
